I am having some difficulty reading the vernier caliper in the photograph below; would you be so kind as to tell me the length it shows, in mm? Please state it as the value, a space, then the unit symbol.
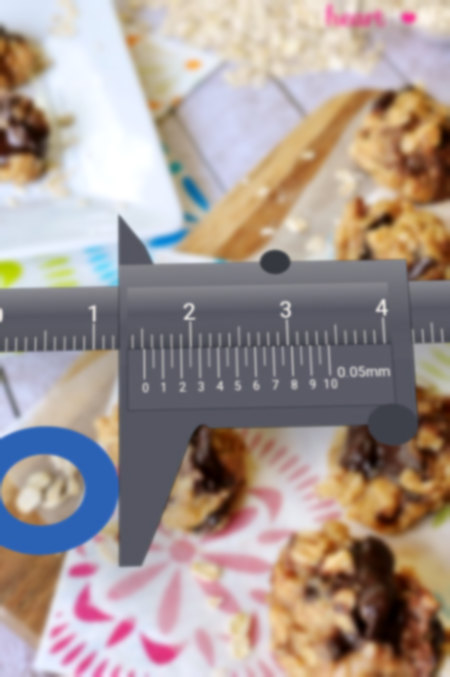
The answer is 15.2 mm
